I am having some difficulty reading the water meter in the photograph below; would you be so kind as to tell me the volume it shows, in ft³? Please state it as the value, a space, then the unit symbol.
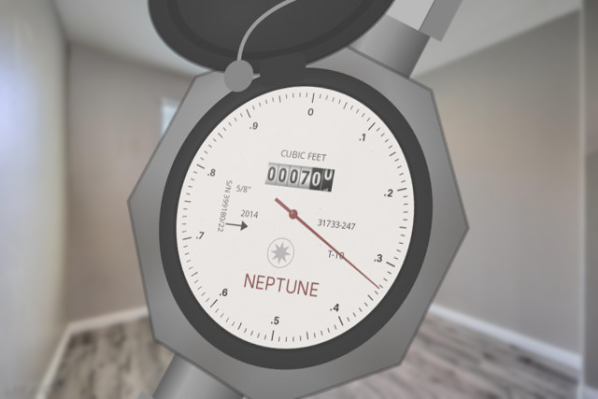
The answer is 700.33 ft³
